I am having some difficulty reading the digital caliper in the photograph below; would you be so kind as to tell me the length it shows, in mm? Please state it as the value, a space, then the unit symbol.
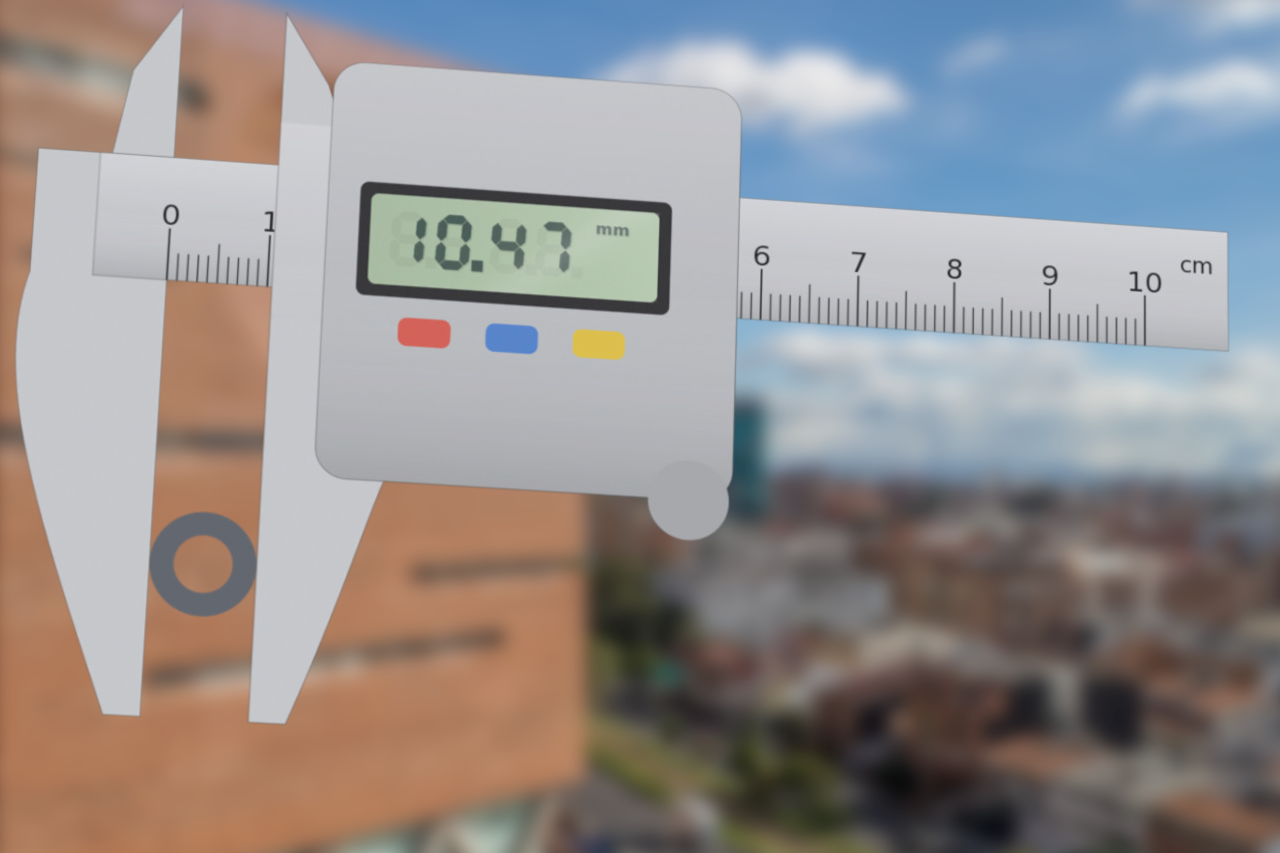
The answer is 10.47 mm
